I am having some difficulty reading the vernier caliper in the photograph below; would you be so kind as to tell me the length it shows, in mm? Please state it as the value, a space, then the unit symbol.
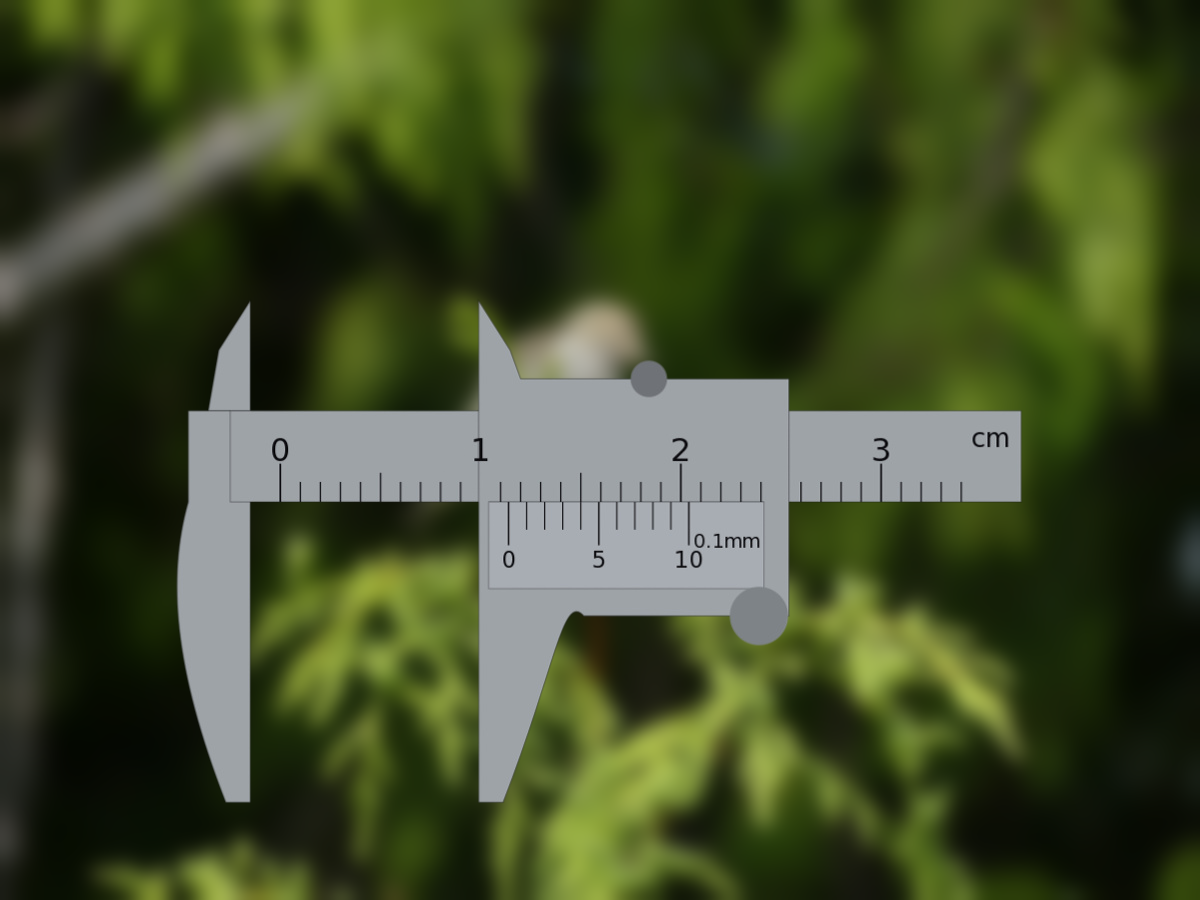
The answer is 11.4 mm
